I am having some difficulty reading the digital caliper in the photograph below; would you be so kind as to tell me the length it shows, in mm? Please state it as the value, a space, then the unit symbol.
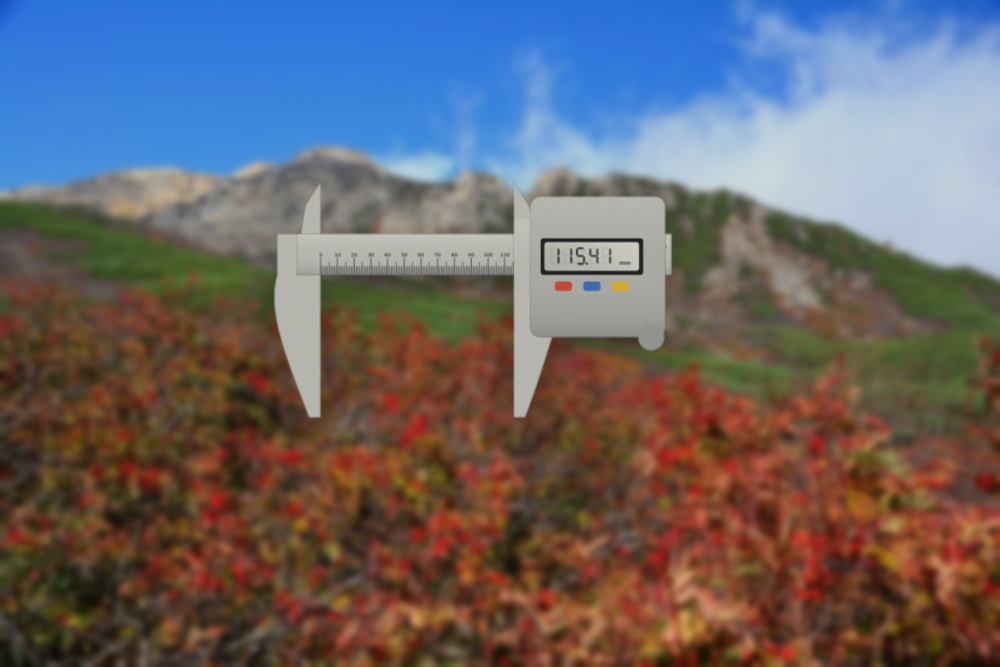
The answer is 115.41 mm
